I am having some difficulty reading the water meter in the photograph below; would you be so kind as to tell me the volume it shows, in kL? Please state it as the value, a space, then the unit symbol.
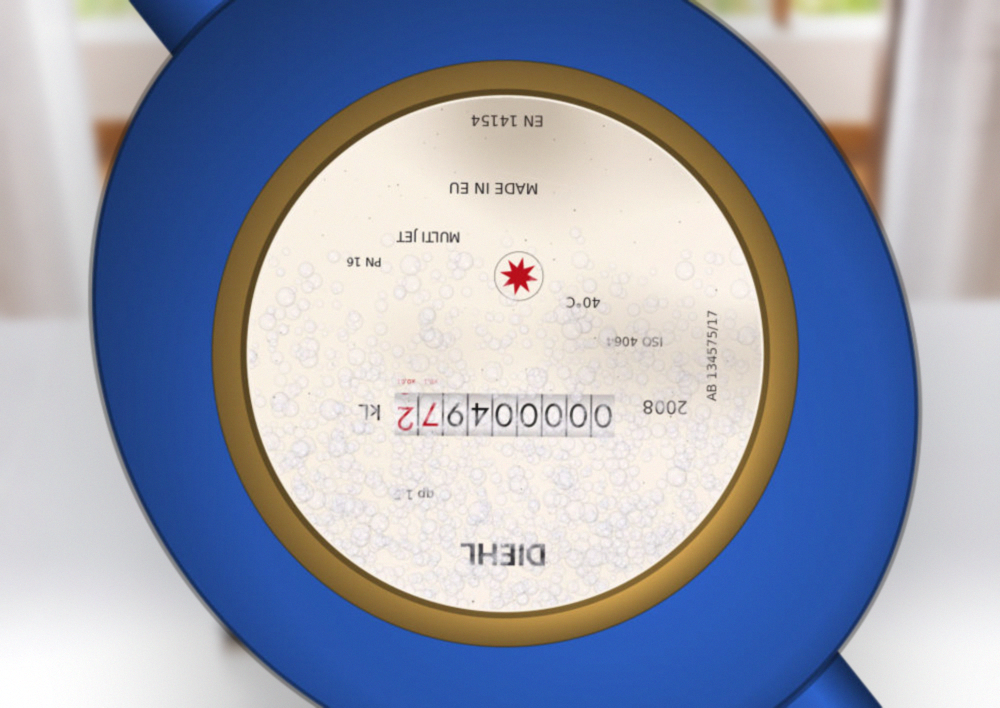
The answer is 49.72 kL
